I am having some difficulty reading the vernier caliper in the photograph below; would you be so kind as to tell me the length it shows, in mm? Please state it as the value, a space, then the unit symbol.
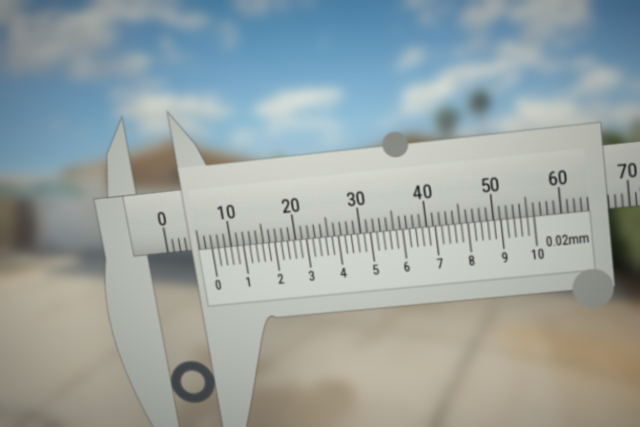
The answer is 7.0 mm
